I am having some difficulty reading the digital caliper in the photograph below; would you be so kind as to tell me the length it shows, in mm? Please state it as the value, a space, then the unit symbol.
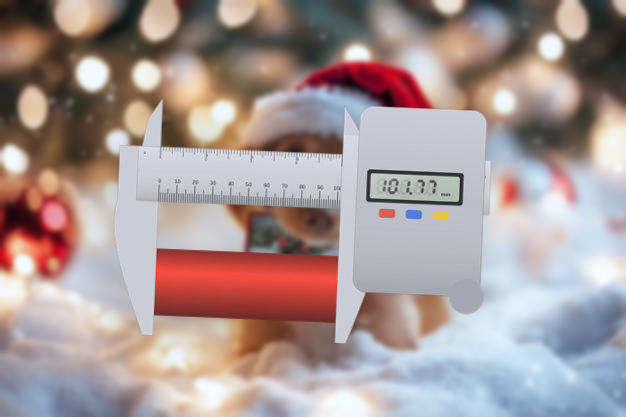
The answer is 101.77 mm
